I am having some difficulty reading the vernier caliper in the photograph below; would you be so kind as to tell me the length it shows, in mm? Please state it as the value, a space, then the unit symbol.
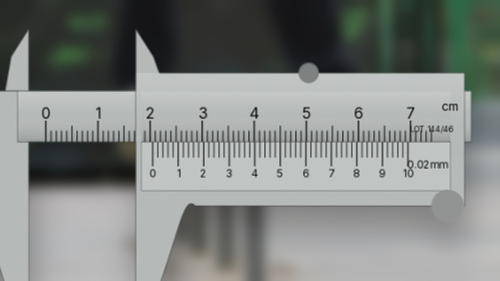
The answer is 20.5 mm
